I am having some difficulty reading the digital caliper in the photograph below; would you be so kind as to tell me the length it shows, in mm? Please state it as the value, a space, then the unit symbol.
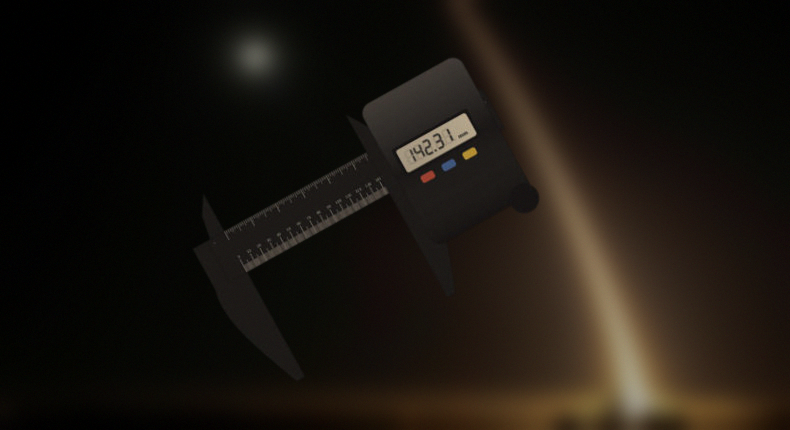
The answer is 142.31 mm
